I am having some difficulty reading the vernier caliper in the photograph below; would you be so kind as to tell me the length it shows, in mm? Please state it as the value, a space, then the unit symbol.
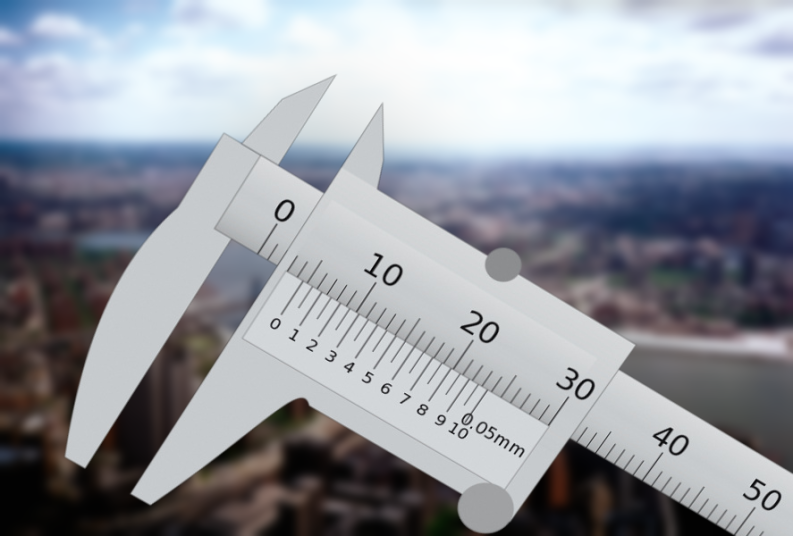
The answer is 4.6 mm
